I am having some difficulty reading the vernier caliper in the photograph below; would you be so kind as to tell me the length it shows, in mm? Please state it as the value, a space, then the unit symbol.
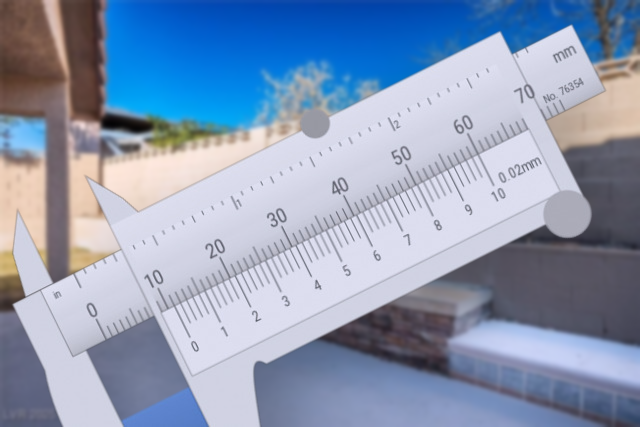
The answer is 11.0 mm
